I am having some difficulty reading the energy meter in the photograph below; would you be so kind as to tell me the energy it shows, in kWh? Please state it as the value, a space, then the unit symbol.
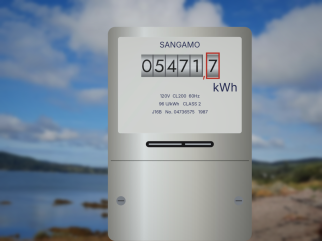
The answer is 5471.7 kWh
